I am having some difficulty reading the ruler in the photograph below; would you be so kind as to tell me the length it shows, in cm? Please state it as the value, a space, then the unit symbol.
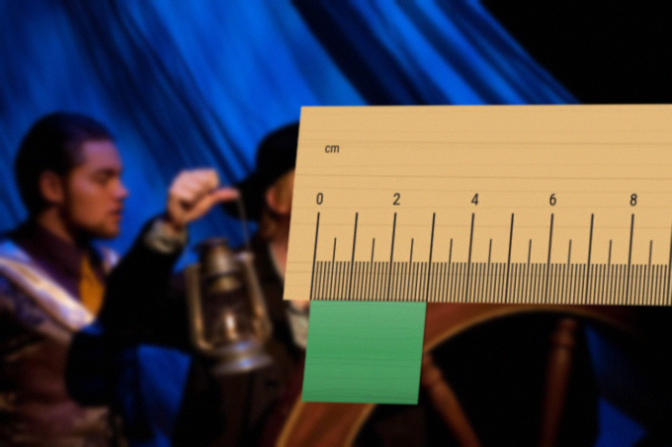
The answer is 3 cm
